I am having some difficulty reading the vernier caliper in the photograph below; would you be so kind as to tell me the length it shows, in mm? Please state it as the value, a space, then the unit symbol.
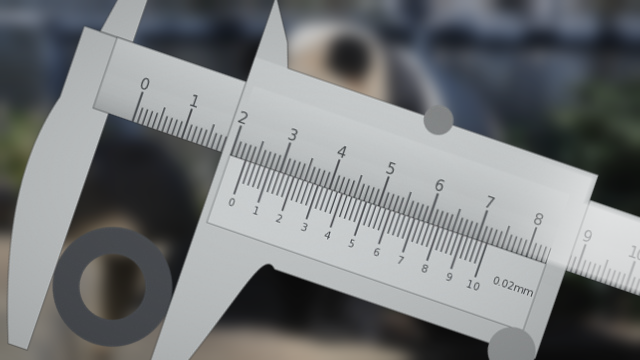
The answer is 23.0 mm
